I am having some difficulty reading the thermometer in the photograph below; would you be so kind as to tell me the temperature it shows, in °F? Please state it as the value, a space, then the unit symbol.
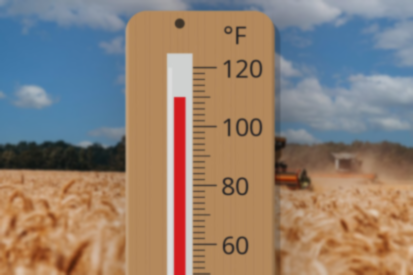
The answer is 110 °F
